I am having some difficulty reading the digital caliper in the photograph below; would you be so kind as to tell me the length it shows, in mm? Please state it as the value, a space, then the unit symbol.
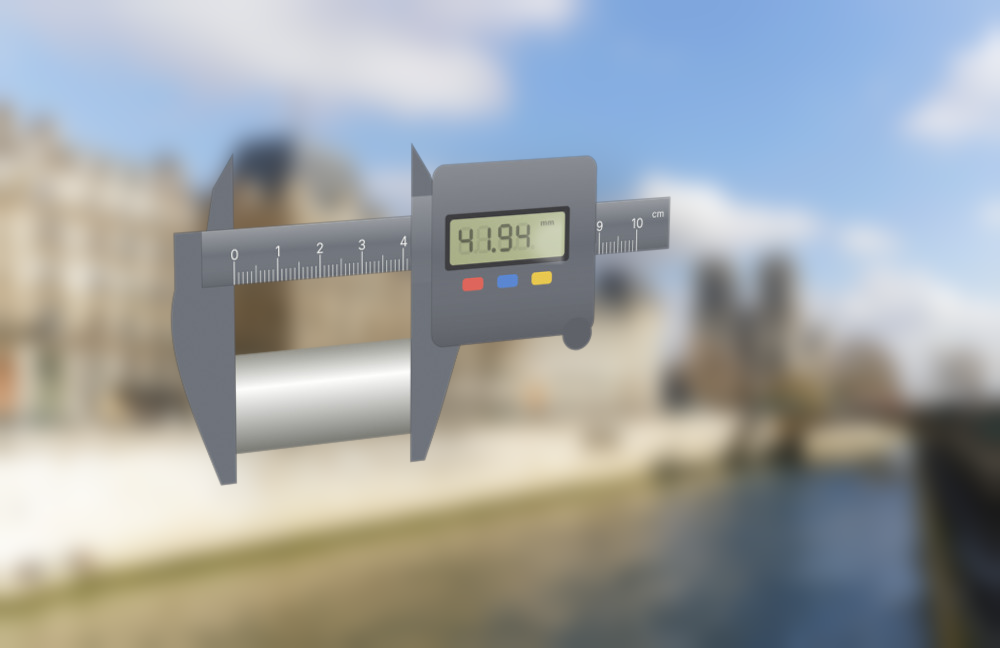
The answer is 41.94 mm
